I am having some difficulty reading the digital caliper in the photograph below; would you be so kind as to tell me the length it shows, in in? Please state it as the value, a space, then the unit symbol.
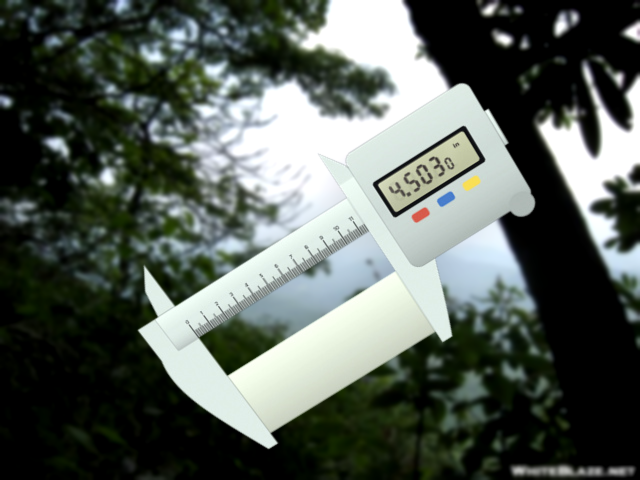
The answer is 4.5030 in
